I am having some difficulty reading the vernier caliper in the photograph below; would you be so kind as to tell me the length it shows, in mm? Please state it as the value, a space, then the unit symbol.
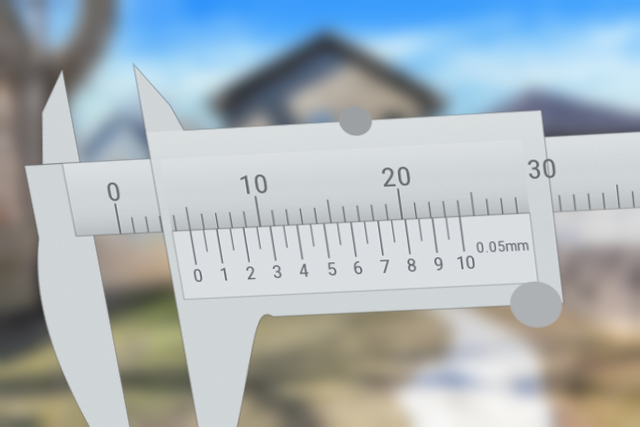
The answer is 5.0 mm
